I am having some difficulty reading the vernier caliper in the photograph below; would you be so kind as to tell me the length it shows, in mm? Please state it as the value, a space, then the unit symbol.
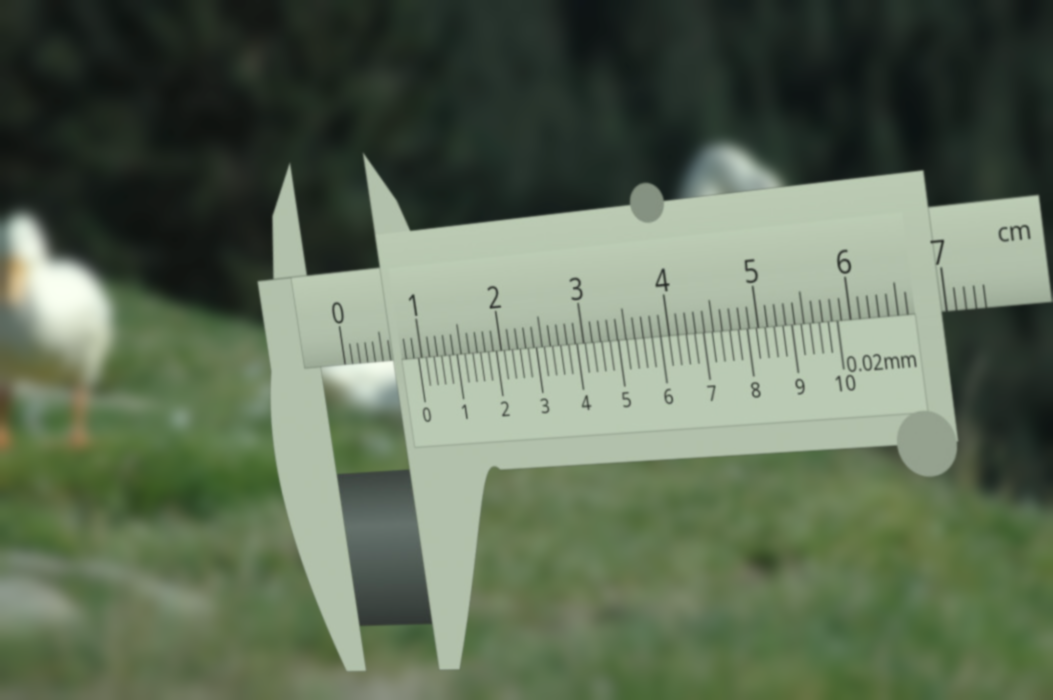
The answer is 9.6 mm
